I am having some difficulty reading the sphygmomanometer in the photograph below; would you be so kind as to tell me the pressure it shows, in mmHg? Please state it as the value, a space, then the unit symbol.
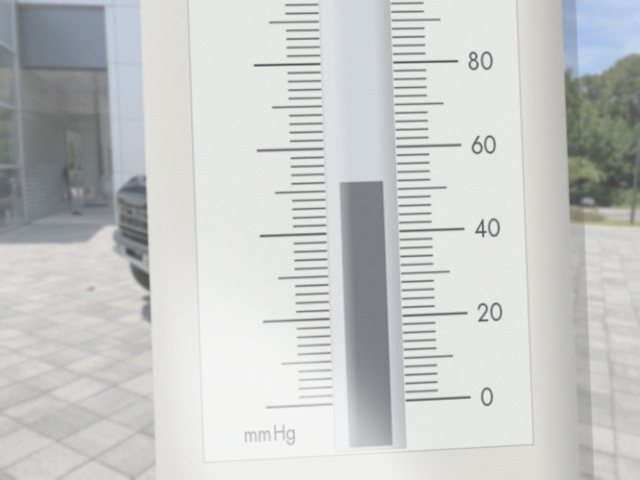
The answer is 52 mmHg
